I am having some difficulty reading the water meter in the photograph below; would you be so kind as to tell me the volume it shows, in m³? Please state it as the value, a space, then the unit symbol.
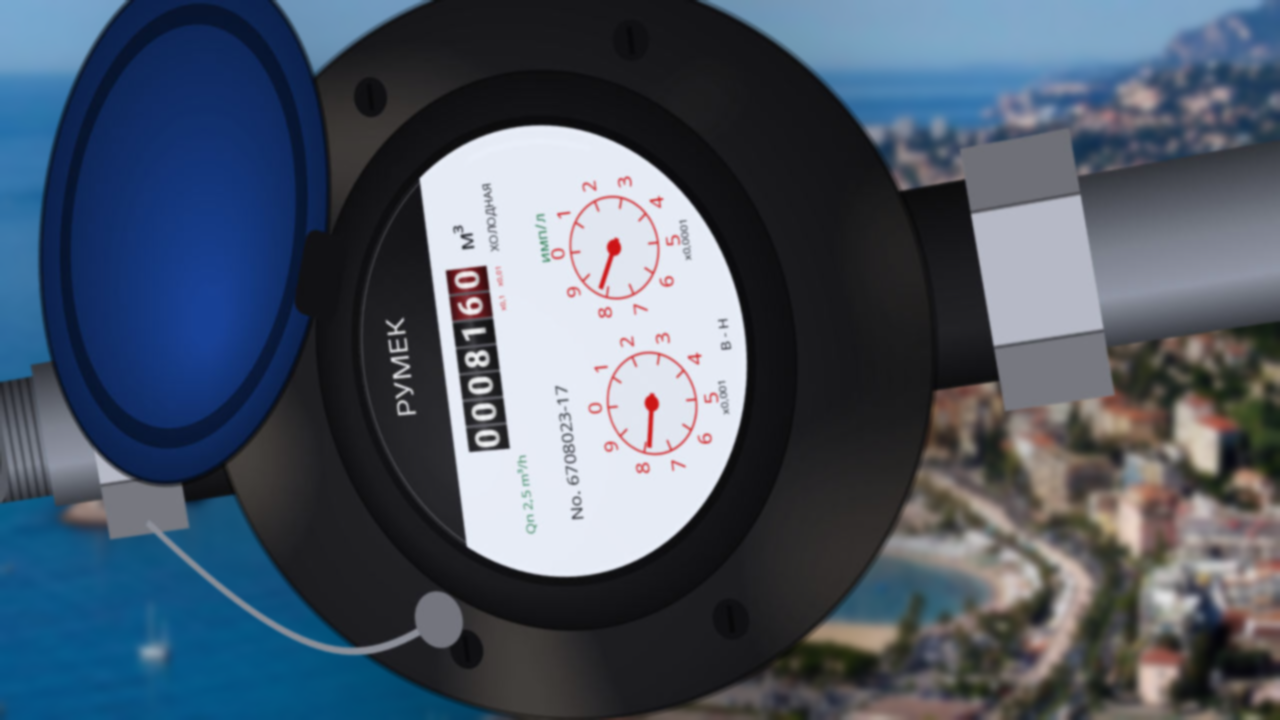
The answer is 81.6078 m³
